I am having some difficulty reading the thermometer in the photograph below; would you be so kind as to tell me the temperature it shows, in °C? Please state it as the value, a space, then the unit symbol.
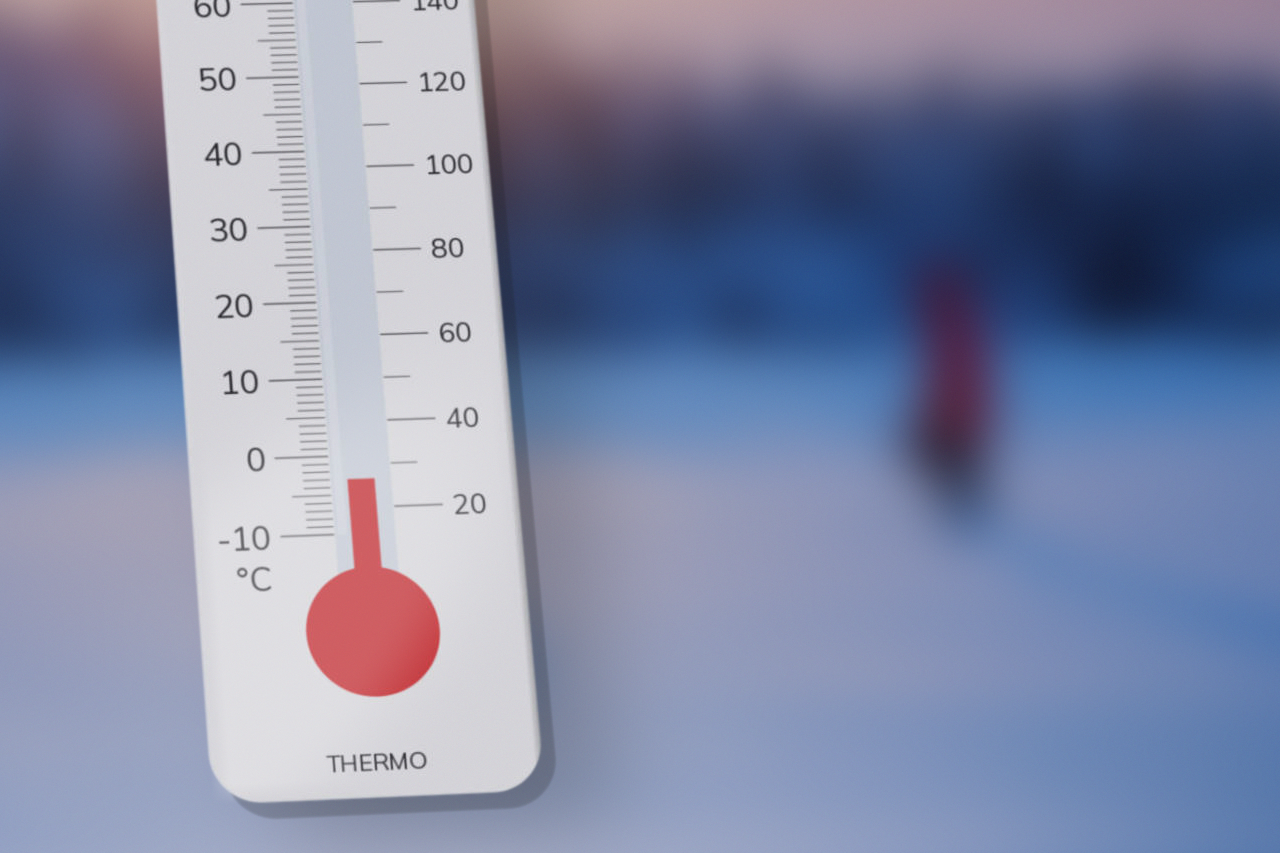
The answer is -3 °C
